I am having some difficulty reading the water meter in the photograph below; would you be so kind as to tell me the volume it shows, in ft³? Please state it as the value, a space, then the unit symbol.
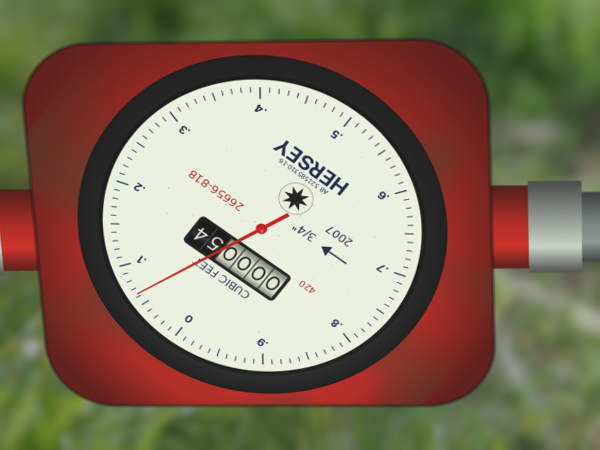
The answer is 54.06 ft³
